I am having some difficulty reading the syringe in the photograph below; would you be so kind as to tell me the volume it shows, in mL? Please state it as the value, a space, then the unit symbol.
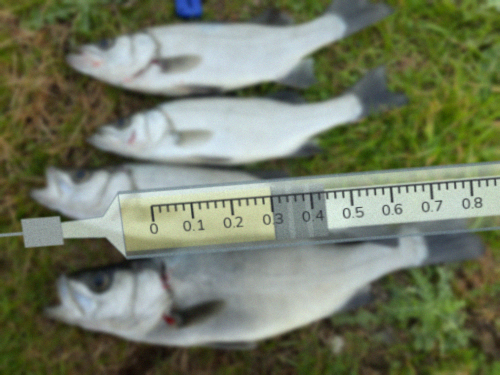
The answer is 0.3 mL
